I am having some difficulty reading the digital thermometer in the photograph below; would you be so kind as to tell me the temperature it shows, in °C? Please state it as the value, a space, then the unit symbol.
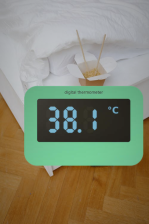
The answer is 38.1 °C
